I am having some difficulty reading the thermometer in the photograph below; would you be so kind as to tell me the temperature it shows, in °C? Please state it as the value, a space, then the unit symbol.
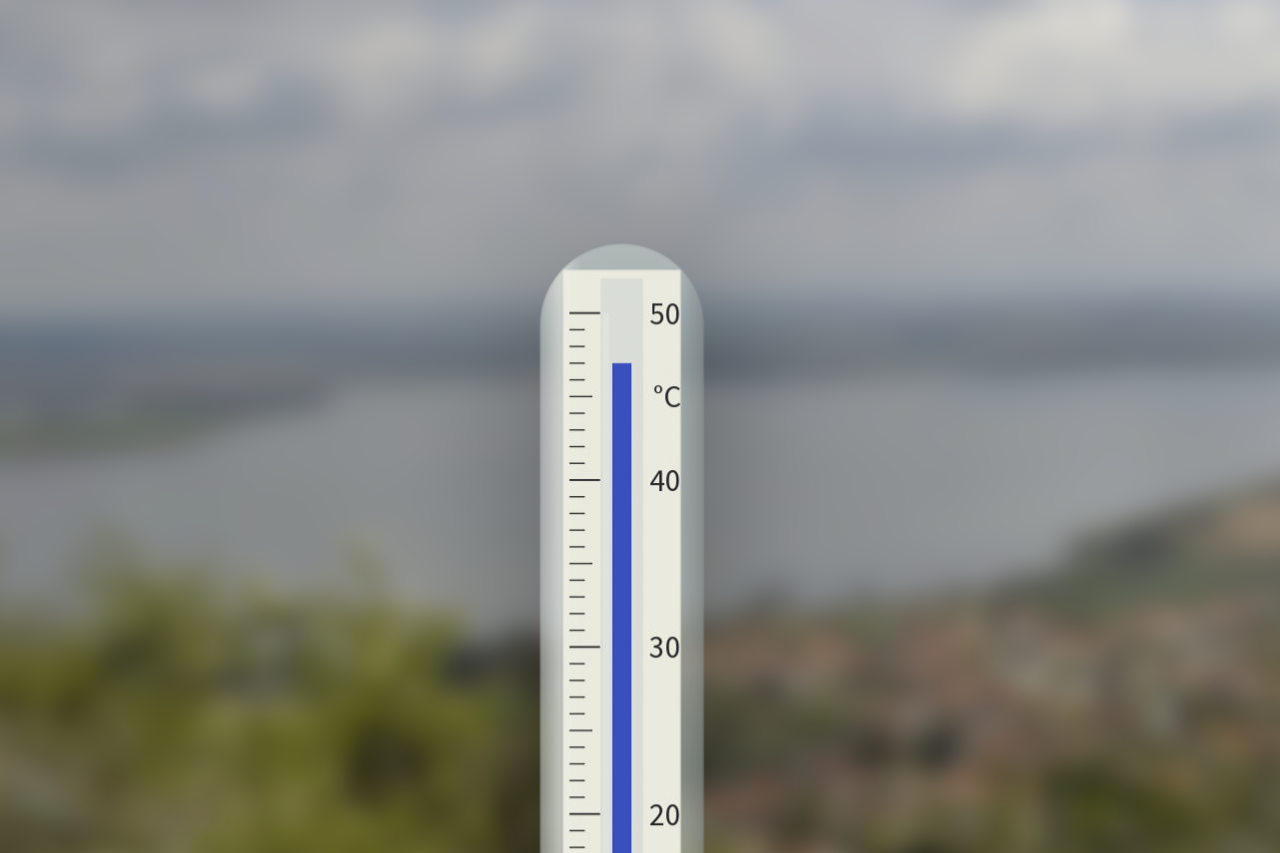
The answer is 47 °C
